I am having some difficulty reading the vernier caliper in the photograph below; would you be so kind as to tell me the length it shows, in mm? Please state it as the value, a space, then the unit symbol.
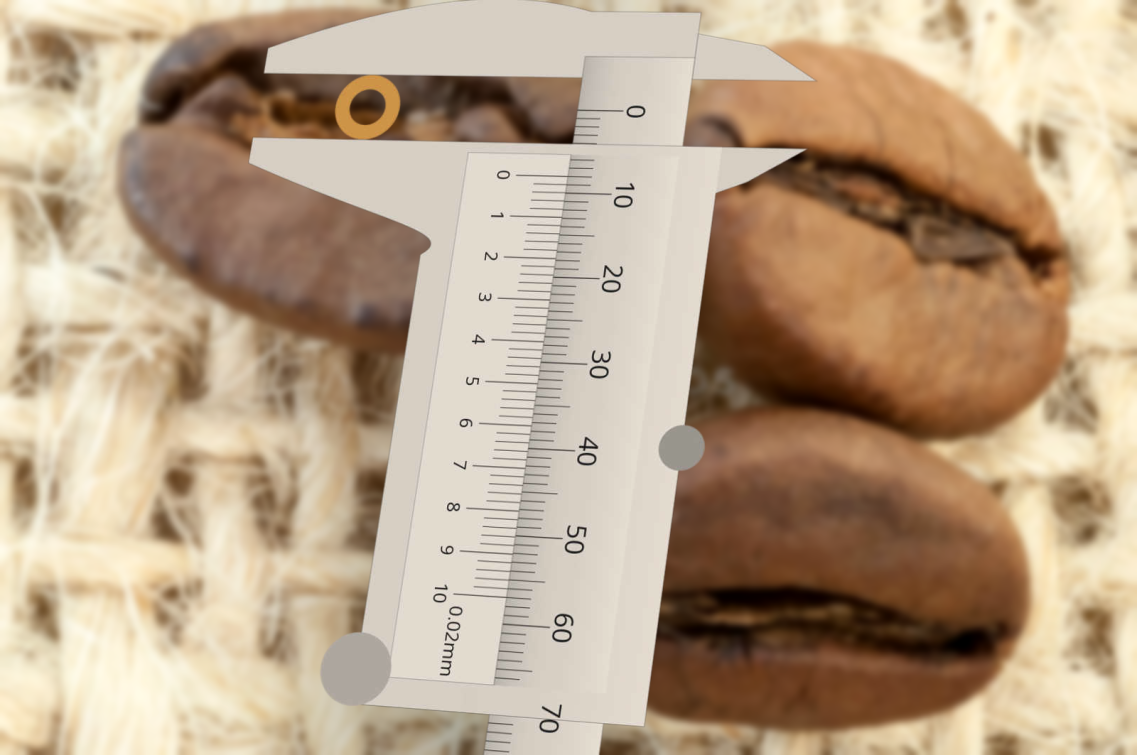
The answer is 8.0 mm
